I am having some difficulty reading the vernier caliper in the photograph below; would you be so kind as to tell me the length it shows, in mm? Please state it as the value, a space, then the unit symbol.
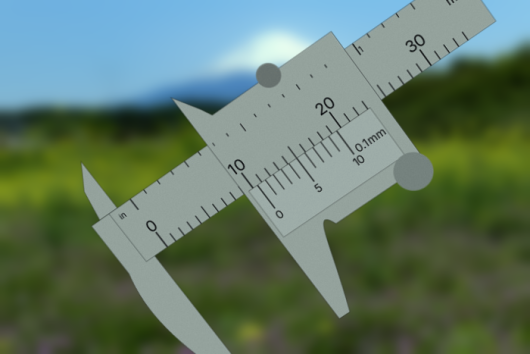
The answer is 10.5 mm
